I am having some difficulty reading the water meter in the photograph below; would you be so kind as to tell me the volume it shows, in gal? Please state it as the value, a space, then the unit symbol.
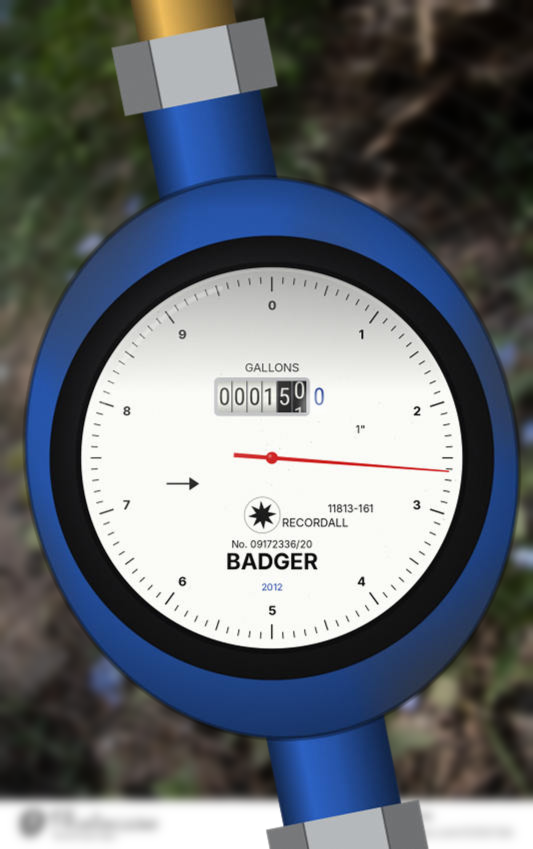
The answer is 1502.6 gal
